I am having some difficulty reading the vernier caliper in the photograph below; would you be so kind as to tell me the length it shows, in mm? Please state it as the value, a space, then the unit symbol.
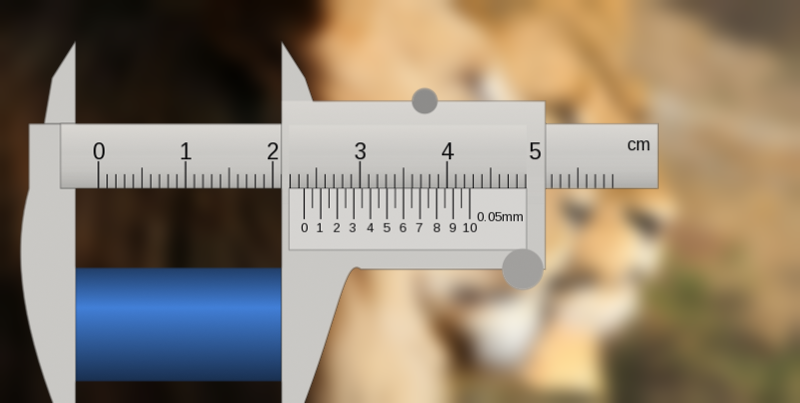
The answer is 23.6 mm
